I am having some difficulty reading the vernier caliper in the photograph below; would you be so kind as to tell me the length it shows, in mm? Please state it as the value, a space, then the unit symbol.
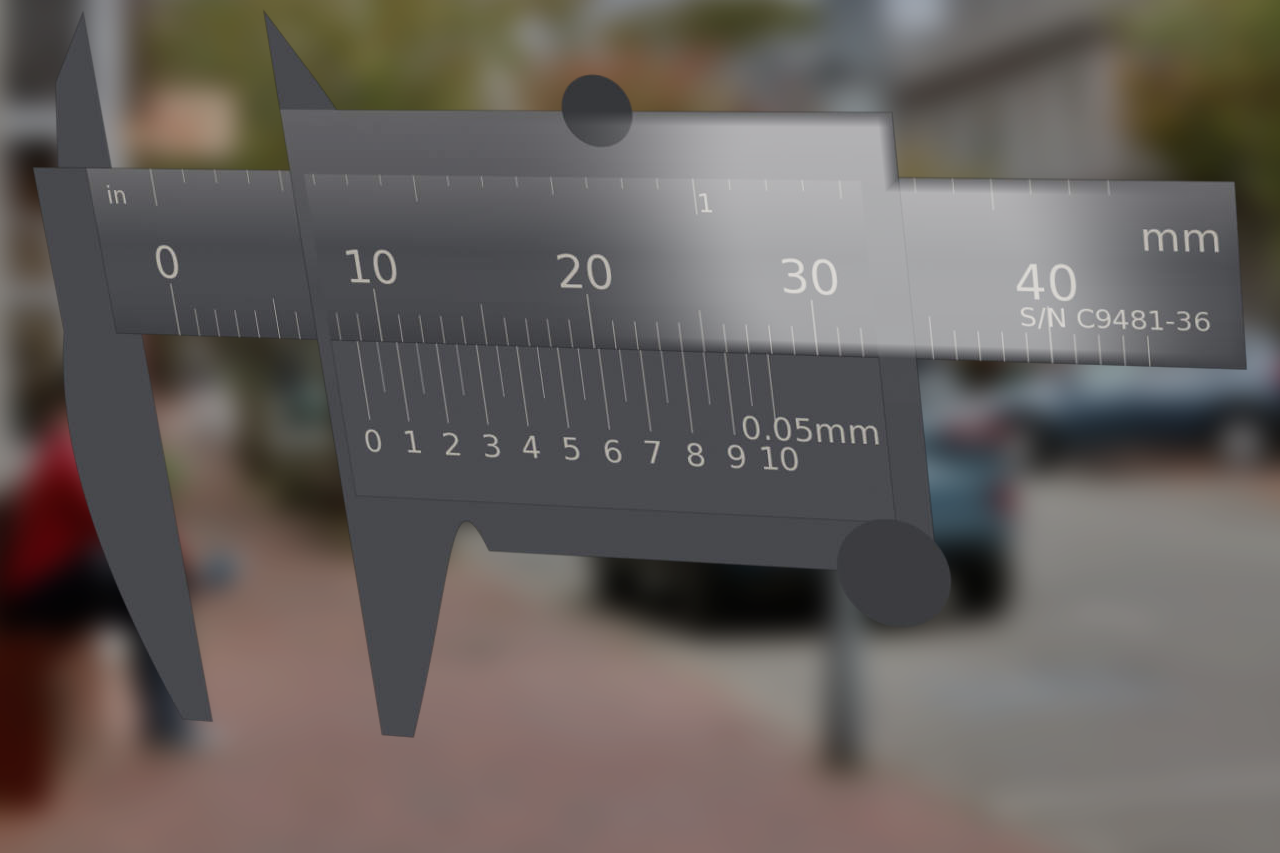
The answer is 8.8 mm
